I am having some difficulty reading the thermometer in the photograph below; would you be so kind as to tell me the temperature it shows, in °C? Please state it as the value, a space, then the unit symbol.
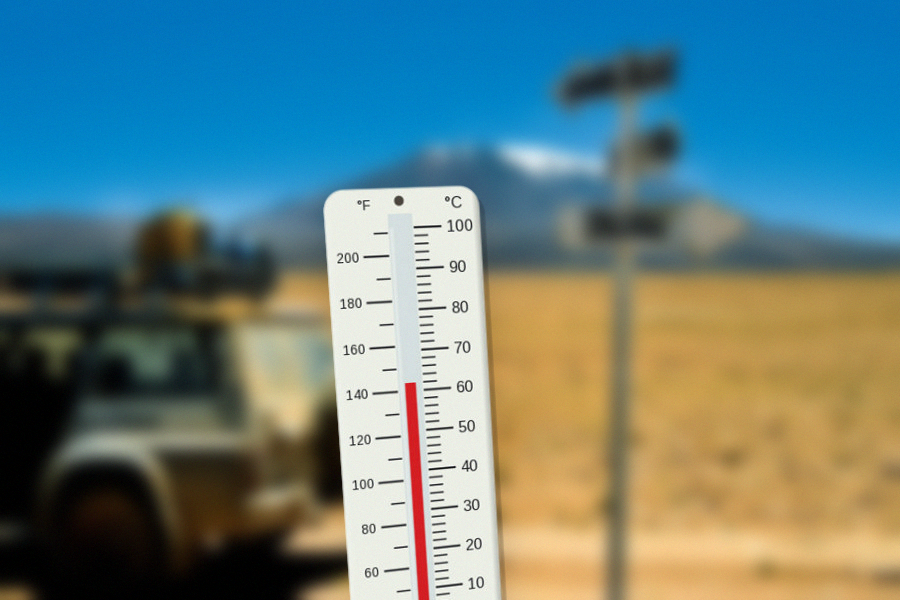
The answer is 62 °C
